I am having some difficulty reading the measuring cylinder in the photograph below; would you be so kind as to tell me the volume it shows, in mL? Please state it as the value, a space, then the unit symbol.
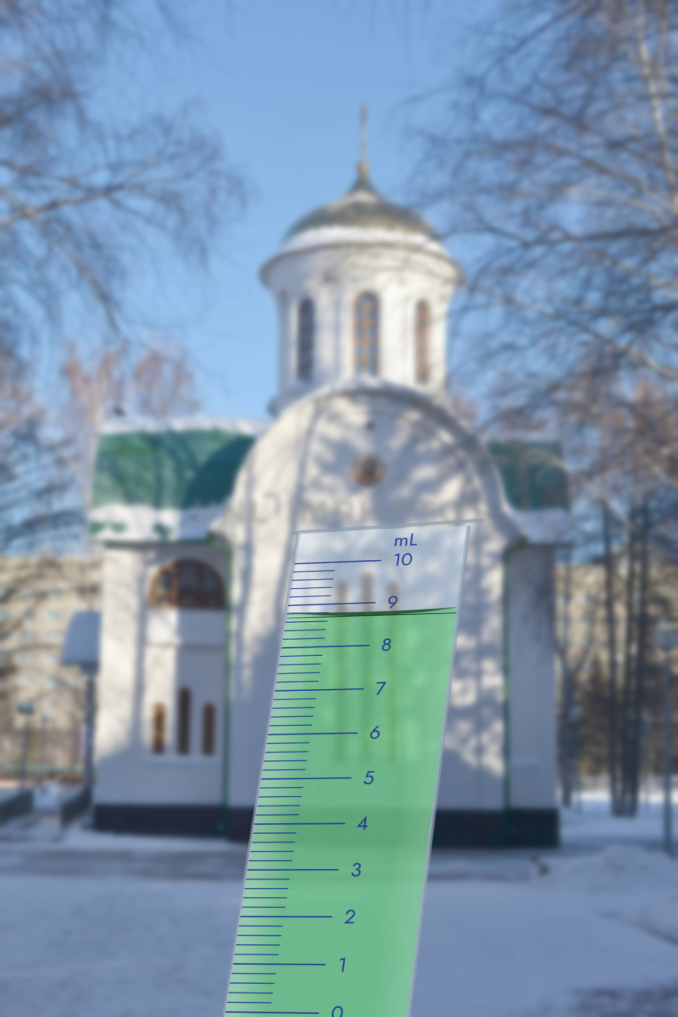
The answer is 8.7 mL
